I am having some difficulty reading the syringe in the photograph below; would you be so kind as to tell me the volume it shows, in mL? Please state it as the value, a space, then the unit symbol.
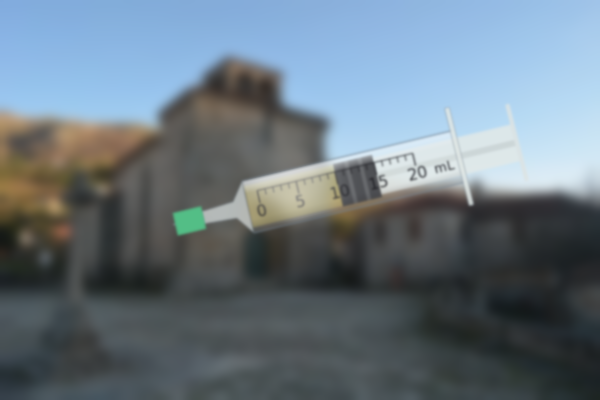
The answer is 10 mL
